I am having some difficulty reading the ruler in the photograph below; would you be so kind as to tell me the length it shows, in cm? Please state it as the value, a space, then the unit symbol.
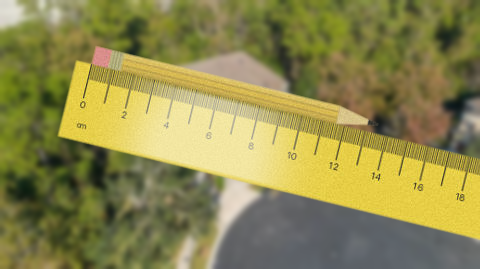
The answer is 13.5 cm
